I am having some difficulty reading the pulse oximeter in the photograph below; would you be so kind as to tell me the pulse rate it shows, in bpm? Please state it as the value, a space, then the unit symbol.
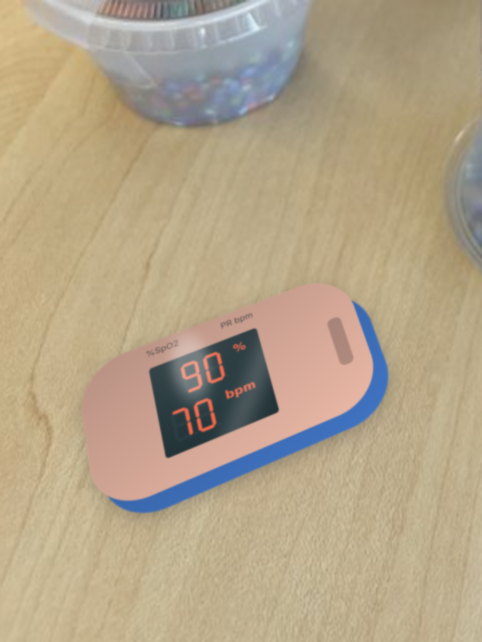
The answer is 70 bpm
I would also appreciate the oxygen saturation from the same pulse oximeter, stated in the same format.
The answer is 90 %
